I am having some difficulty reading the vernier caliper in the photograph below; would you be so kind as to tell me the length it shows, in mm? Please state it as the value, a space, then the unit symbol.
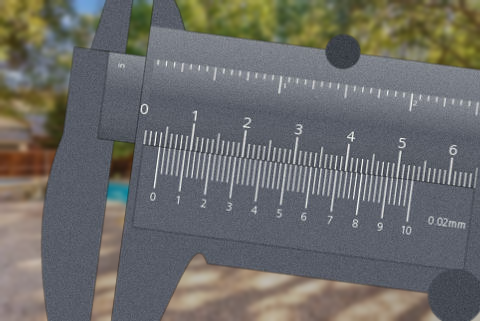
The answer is 4.0 mm
